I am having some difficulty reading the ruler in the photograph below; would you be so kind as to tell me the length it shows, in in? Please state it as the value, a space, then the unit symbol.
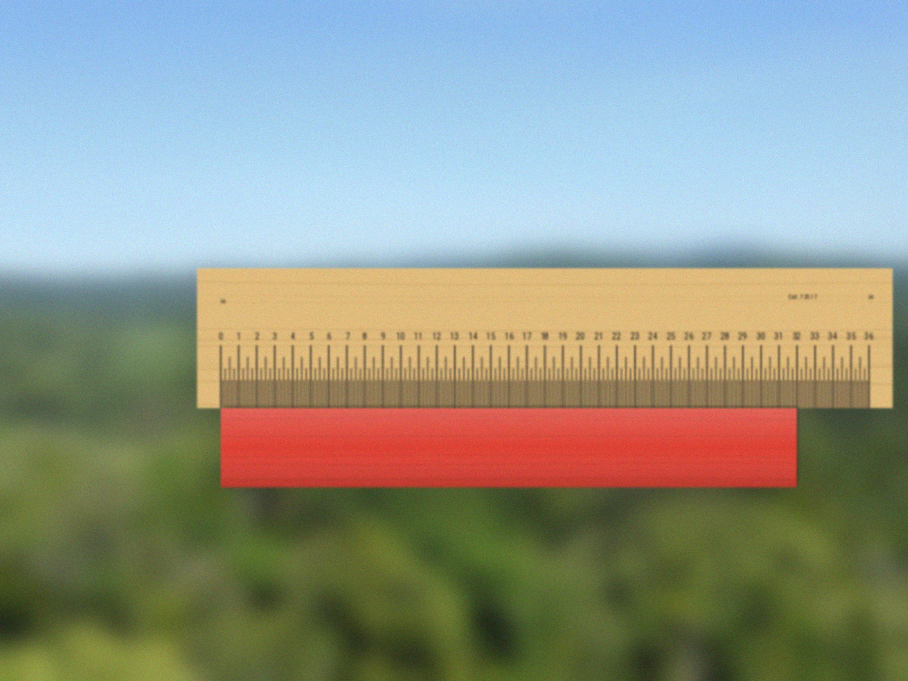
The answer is 32 in
